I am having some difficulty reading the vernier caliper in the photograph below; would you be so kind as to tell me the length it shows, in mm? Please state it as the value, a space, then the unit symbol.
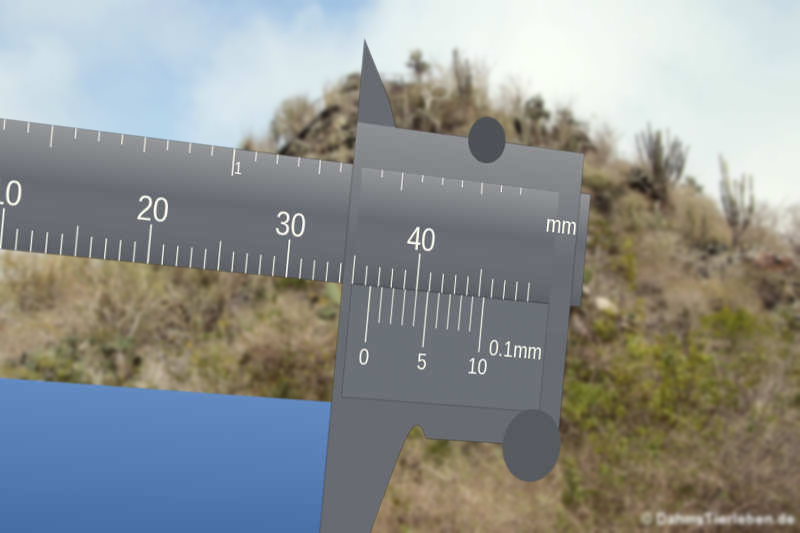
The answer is 36.4 mm
